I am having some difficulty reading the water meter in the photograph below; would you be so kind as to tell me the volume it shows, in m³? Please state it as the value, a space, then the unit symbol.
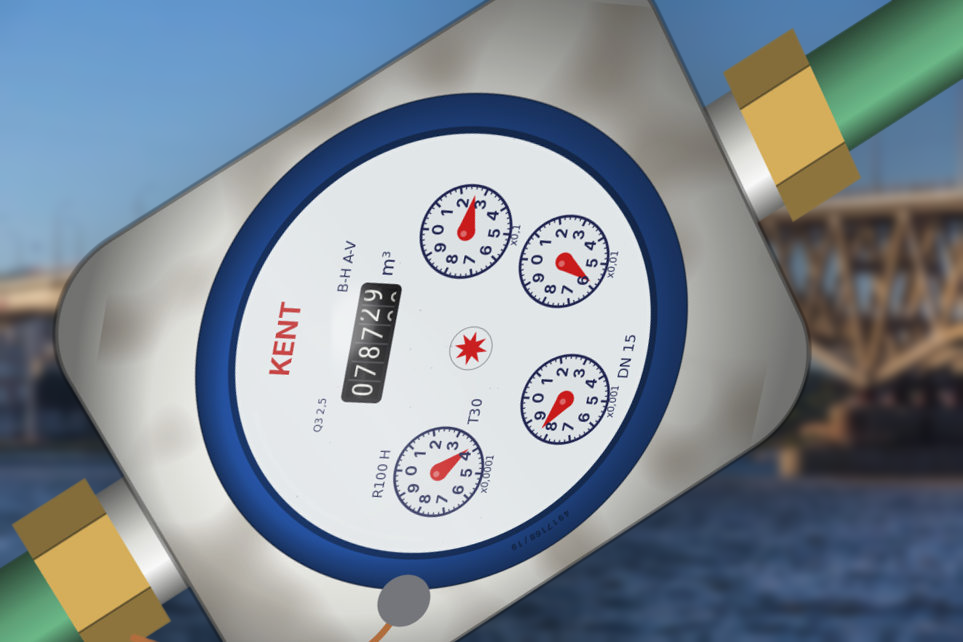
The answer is 78729.2583 m³
